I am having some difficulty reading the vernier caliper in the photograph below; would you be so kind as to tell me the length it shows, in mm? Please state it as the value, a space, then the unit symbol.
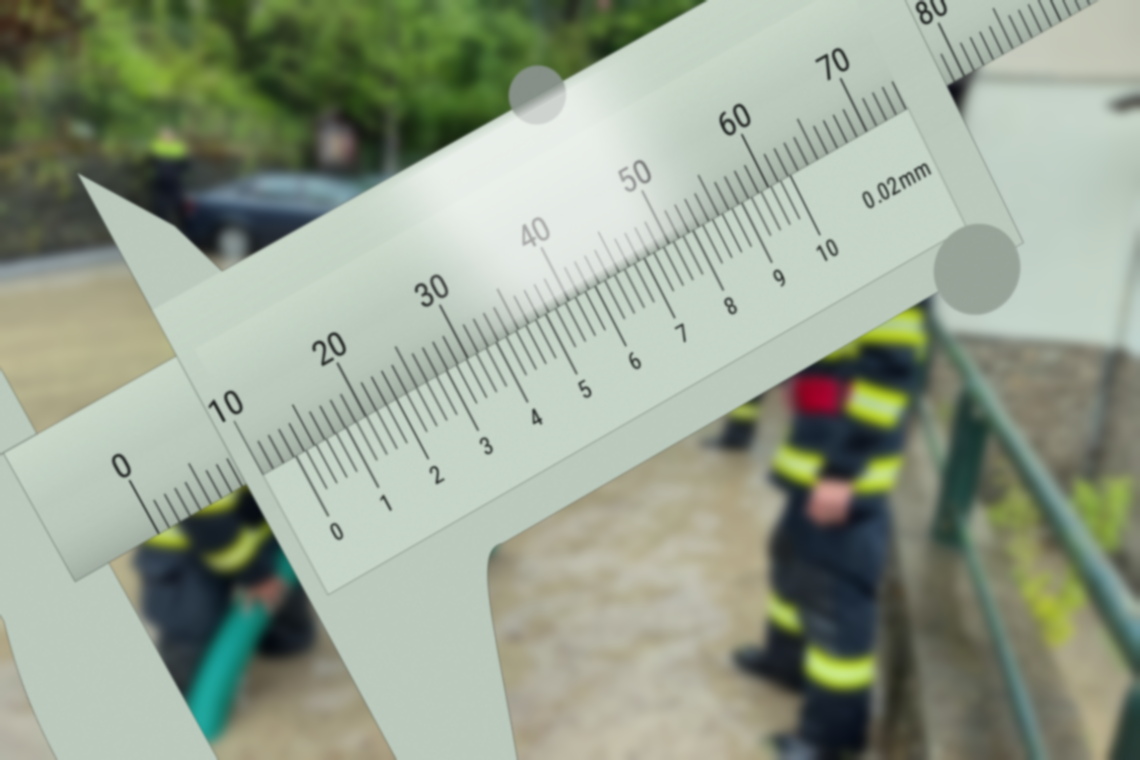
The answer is 13.2 mm
